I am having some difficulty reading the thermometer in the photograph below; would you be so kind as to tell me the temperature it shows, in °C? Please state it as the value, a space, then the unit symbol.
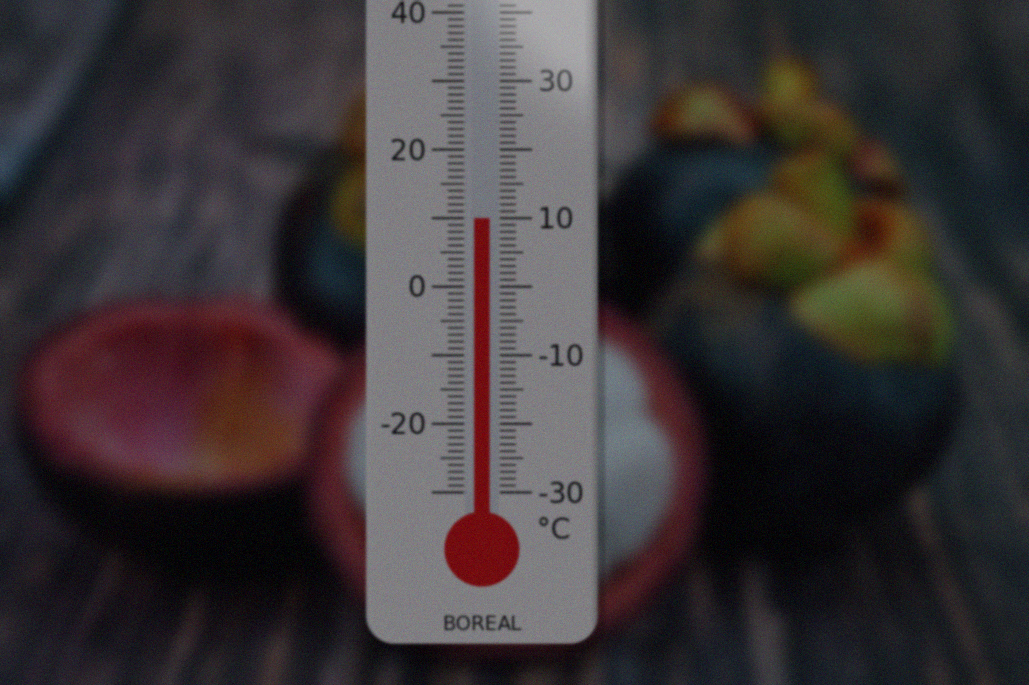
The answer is 10 °C
